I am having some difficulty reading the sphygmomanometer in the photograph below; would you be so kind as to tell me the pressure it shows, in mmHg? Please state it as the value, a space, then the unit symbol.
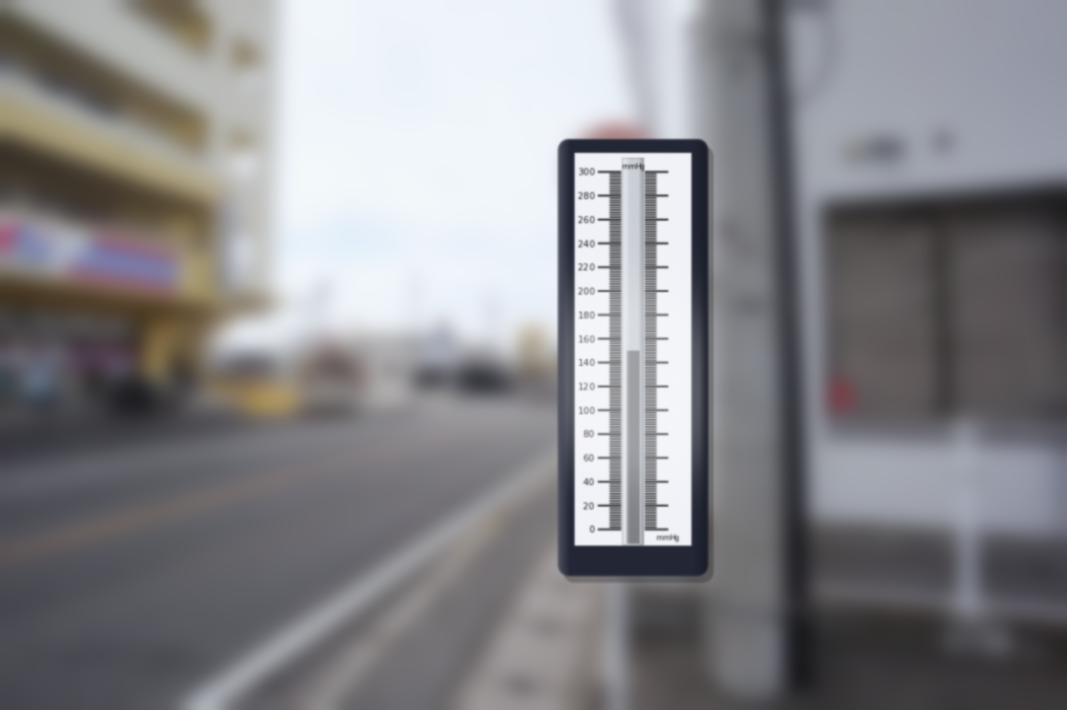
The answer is 150 mmHg
